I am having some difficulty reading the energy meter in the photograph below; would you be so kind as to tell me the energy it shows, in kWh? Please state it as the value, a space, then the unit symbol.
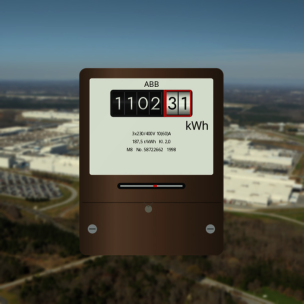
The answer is 1102.31 kWh
